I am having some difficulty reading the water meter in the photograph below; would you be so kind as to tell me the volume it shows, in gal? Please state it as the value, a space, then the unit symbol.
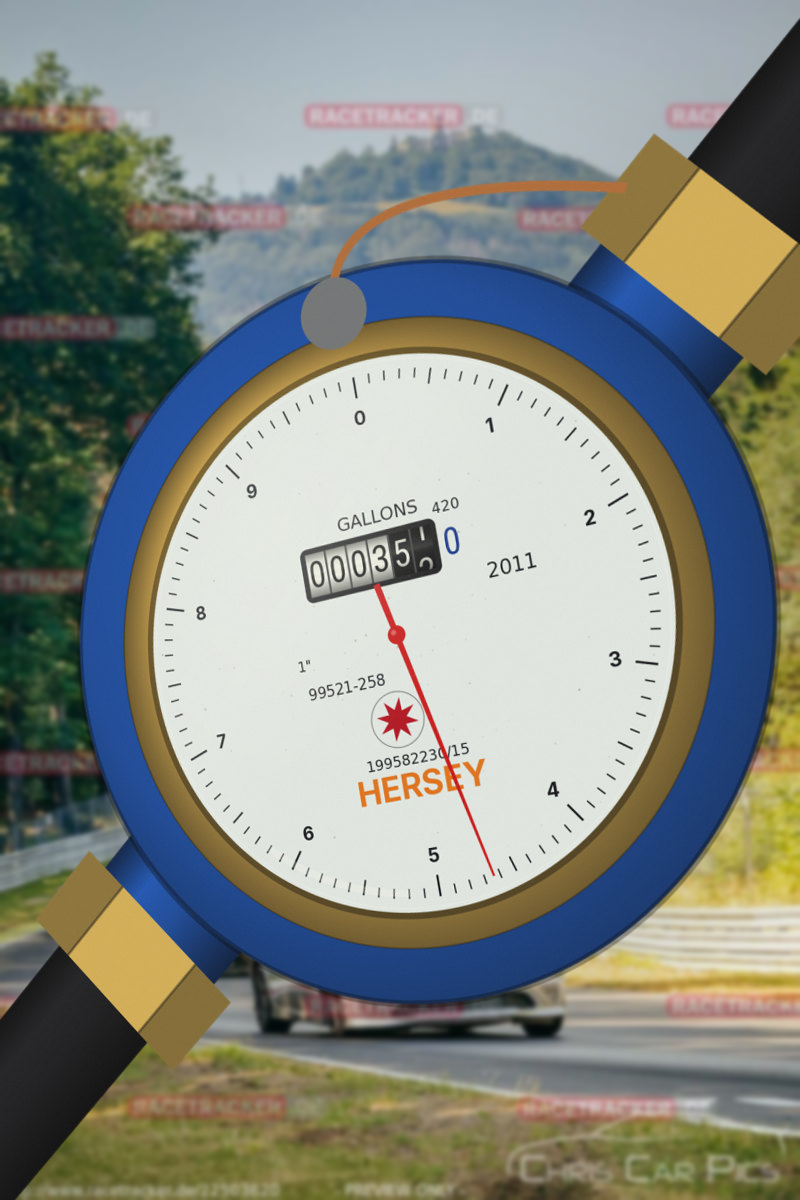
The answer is 3514.6 gal
